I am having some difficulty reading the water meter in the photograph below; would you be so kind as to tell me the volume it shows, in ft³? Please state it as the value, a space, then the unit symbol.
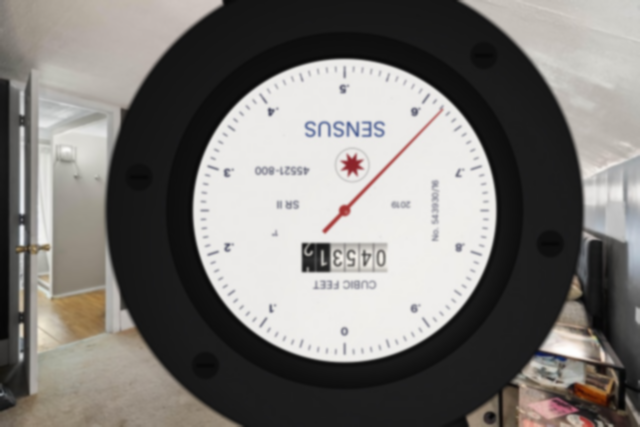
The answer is 45311.62 ft³
